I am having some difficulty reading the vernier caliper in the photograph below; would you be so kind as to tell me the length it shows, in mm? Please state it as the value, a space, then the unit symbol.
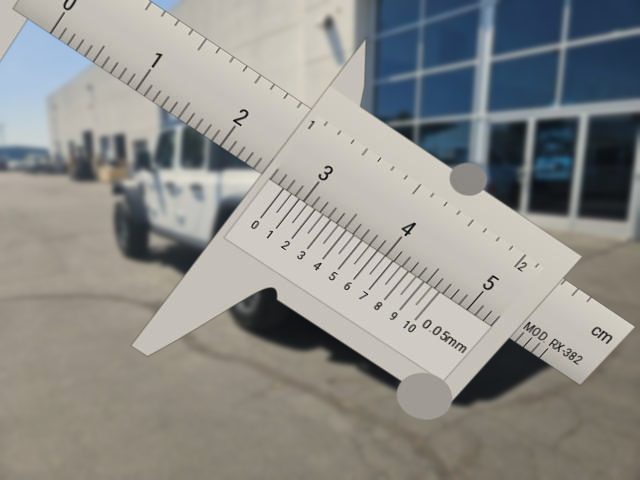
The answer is 27.6 mm
